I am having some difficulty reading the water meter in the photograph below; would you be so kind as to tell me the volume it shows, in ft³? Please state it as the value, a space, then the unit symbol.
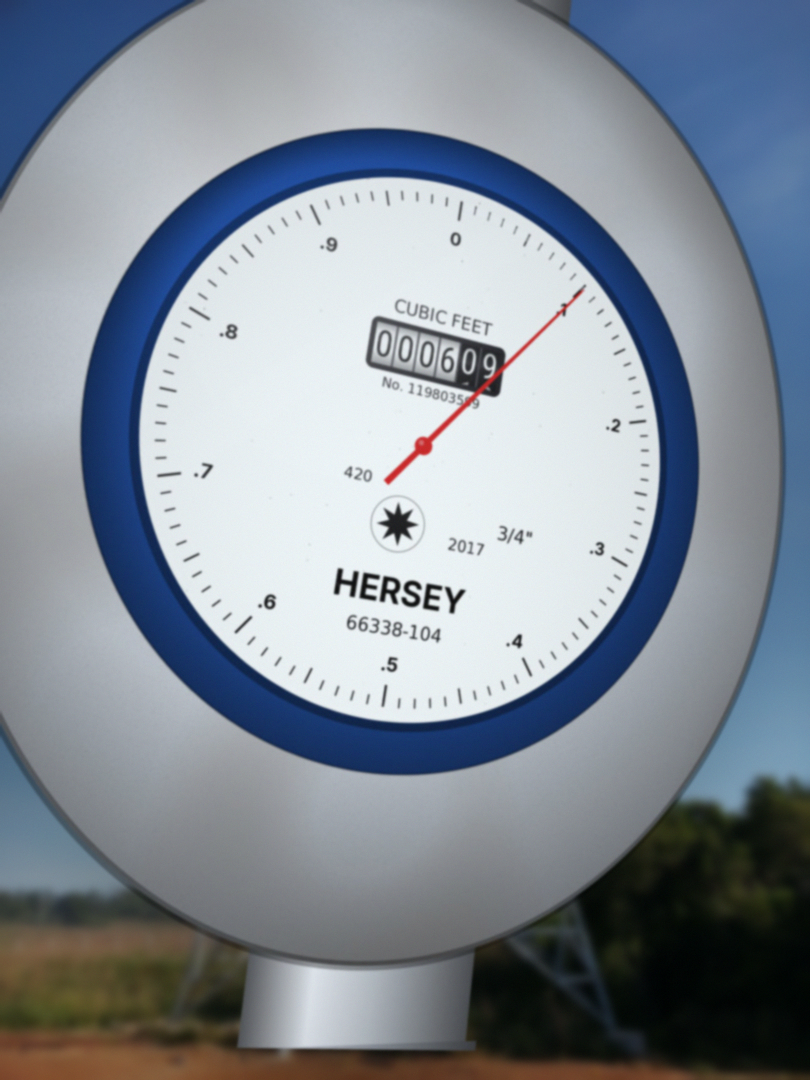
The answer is 609.10 ft³
